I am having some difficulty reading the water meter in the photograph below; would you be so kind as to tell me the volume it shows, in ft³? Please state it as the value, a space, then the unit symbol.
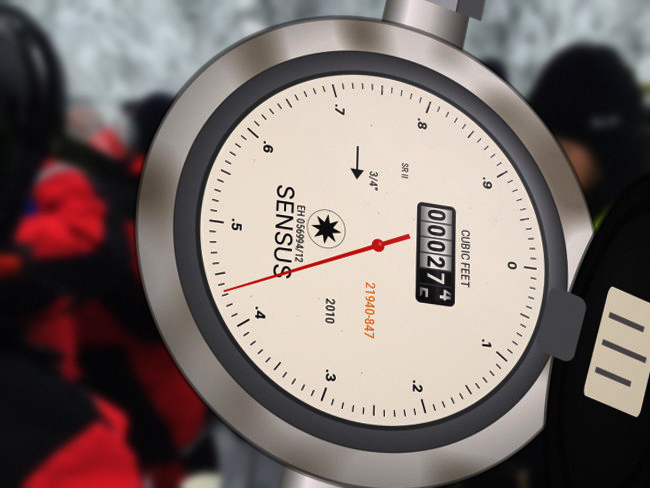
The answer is 274.43 ft³
